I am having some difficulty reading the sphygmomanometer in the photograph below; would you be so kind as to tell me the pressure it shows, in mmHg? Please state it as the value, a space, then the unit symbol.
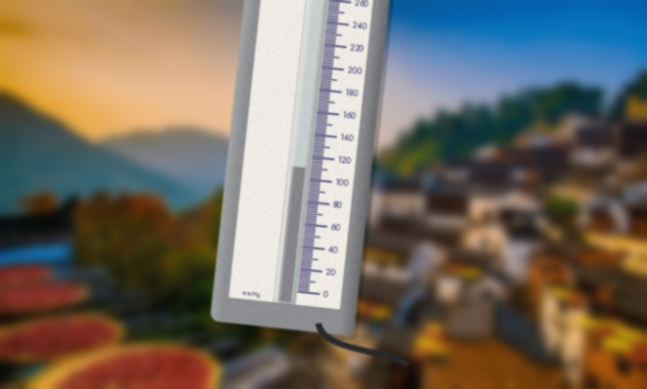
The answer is 110 mmHg
